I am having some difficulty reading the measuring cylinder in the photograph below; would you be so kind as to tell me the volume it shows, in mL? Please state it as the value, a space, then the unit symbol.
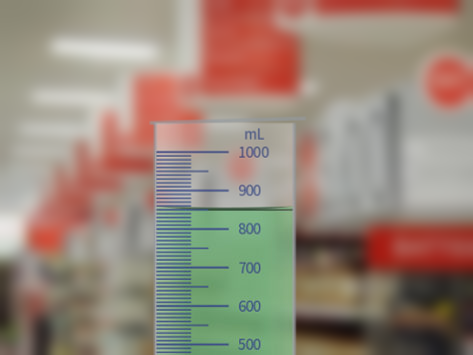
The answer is 850 mL
